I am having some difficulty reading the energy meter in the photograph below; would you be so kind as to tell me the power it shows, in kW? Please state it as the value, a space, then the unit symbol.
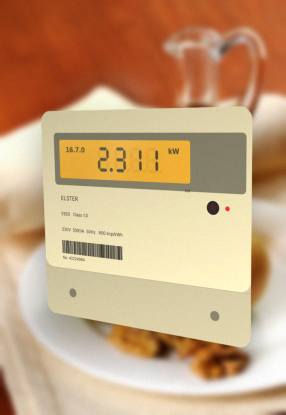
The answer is 2.311 kW
